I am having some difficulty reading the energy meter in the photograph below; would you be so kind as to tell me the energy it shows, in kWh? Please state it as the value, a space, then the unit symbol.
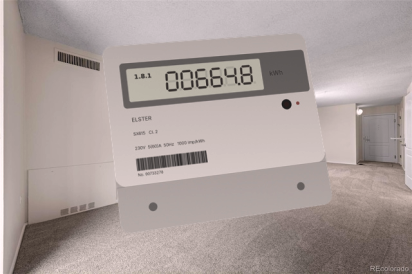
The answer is 664.8 kWh
